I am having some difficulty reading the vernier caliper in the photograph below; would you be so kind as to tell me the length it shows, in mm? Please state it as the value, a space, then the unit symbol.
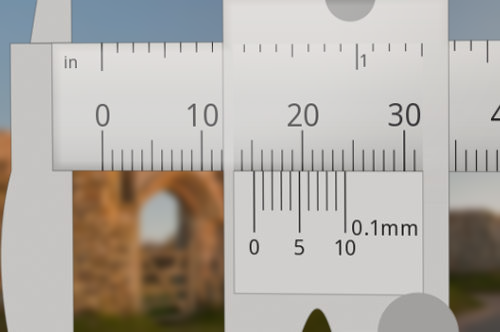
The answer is 15.2 mm
